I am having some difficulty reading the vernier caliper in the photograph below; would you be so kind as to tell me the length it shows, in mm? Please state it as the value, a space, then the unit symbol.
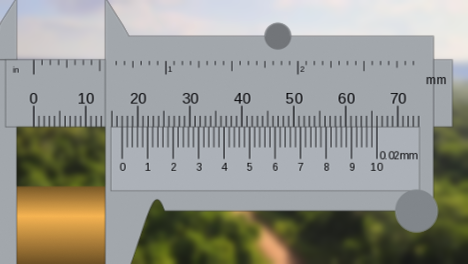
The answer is 17.0 mm
